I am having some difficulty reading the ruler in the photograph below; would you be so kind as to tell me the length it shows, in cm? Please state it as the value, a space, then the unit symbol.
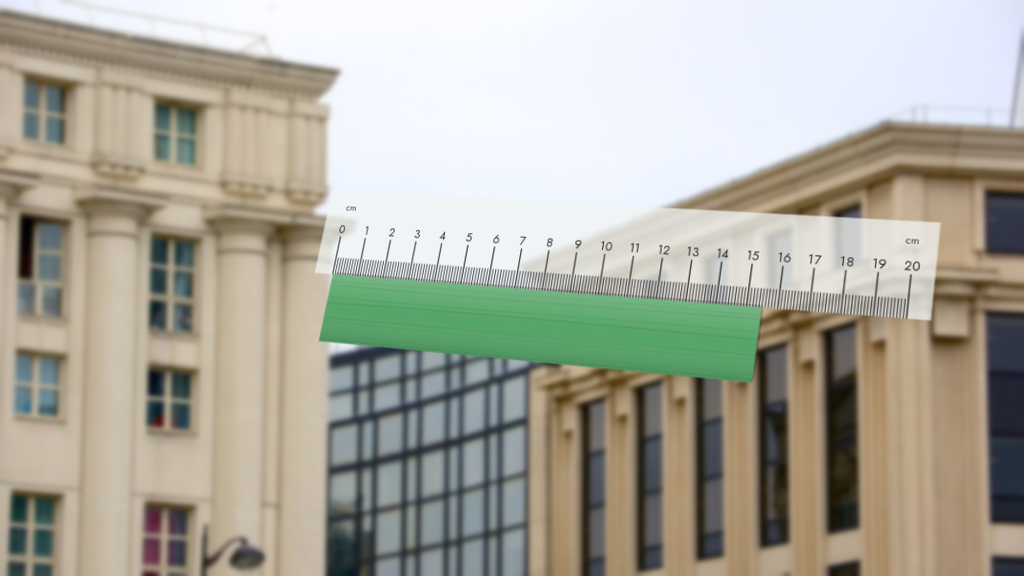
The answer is 15.5 cm
